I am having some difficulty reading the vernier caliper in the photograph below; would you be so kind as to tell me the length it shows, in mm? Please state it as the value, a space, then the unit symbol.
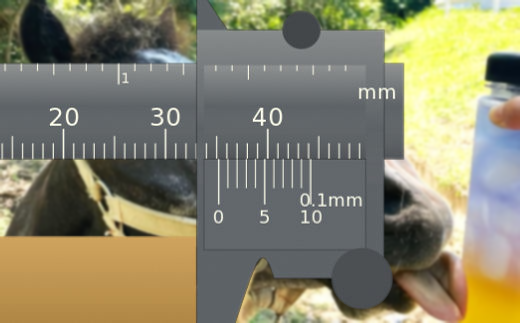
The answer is 35.2 mm
